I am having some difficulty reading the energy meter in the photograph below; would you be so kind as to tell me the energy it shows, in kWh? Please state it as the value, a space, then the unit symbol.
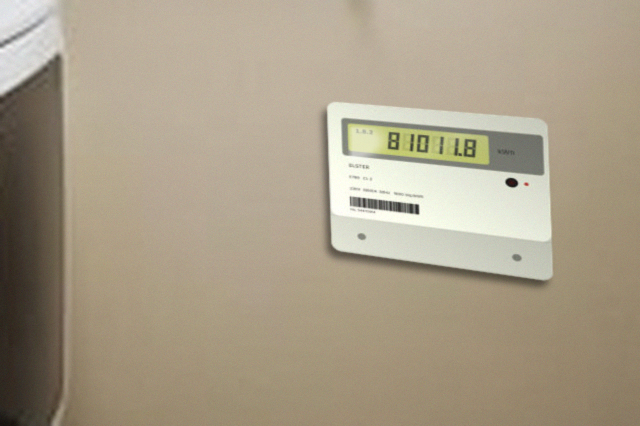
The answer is 81011.8 kWh
